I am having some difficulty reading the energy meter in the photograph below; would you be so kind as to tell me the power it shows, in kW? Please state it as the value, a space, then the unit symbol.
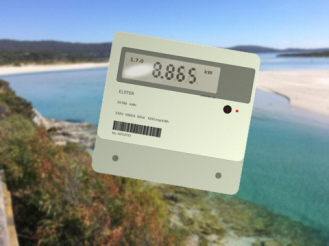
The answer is 8.865 kW
